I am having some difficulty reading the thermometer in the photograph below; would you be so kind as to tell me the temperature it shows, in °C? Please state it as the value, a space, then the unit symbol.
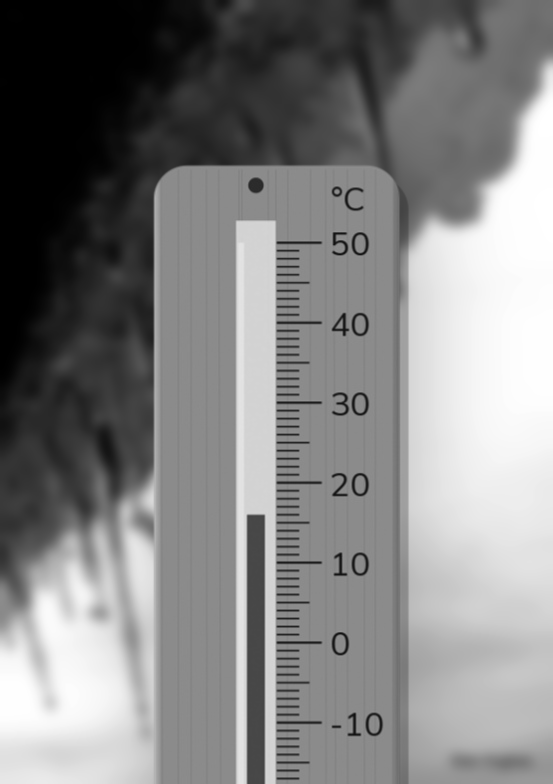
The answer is 16 °C
